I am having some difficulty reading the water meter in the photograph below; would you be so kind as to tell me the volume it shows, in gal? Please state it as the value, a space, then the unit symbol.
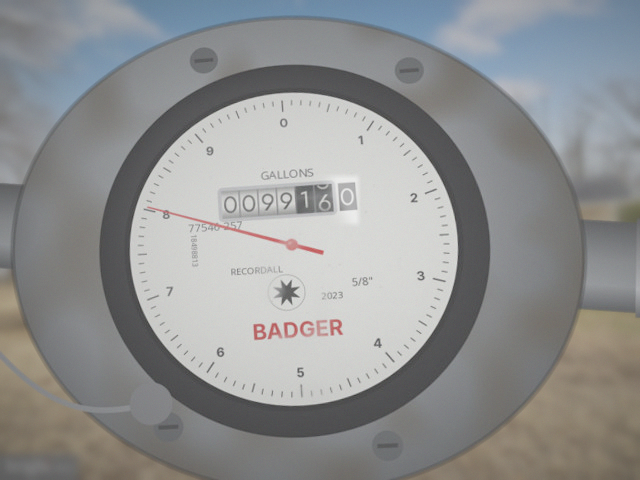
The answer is 99158.0 gal
